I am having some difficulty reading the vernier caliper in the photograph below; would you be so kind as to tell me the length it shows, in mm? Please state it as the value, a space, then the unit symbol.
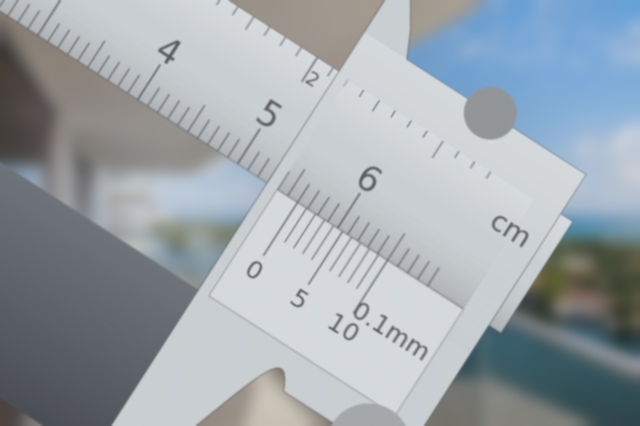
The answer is 56.0 mm
